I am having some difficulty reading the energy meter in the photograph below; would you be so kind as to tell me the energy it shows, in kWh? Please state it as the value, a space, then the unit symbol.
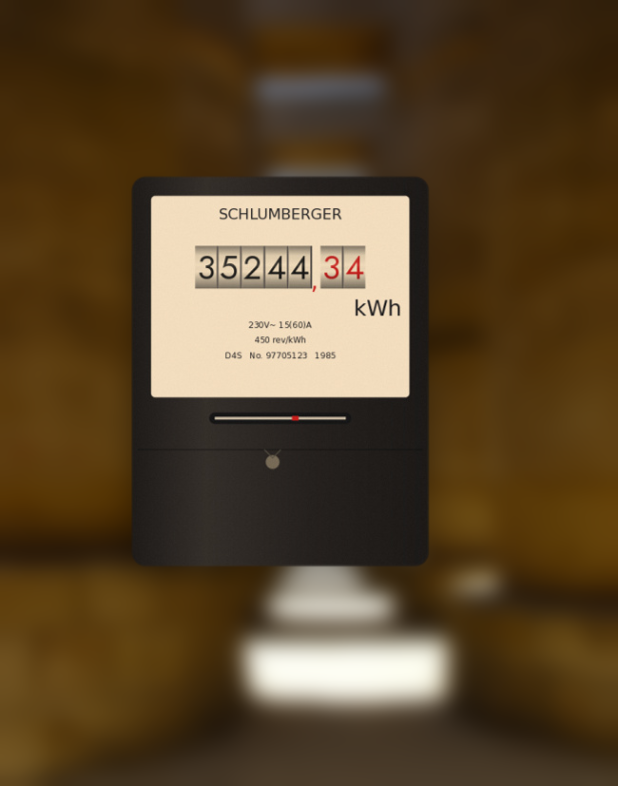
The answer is 35244.34 kWh
